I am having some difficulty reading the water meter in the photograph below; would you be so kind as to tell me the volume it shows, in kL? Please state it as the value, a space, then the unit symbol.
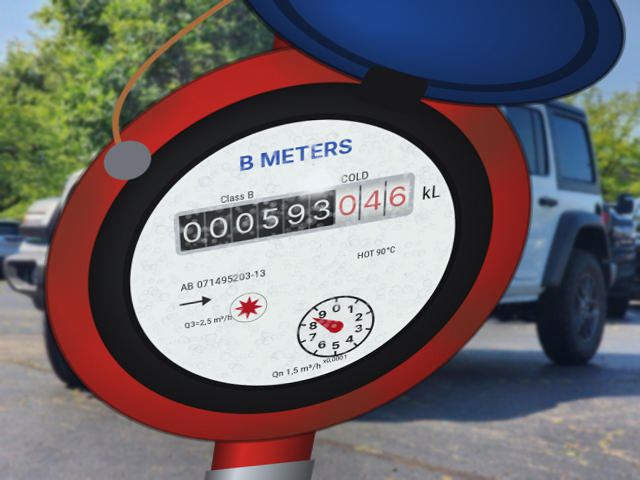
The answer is 593.0468 kL
